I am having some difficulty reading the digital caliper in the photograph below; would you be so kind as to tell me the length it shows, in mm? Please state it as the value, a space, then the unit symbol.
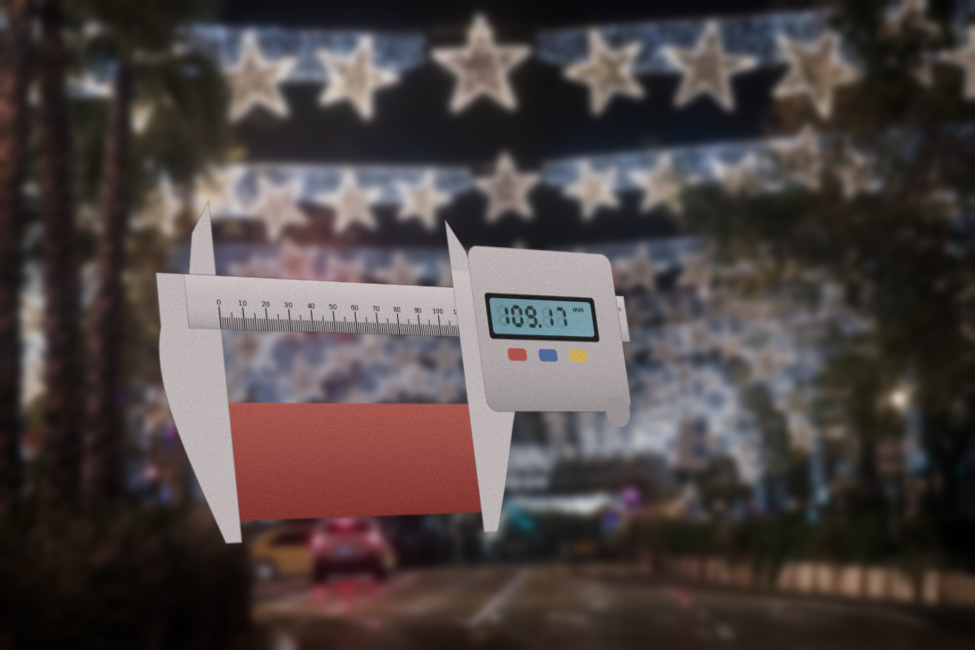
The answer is 109.17 mm
